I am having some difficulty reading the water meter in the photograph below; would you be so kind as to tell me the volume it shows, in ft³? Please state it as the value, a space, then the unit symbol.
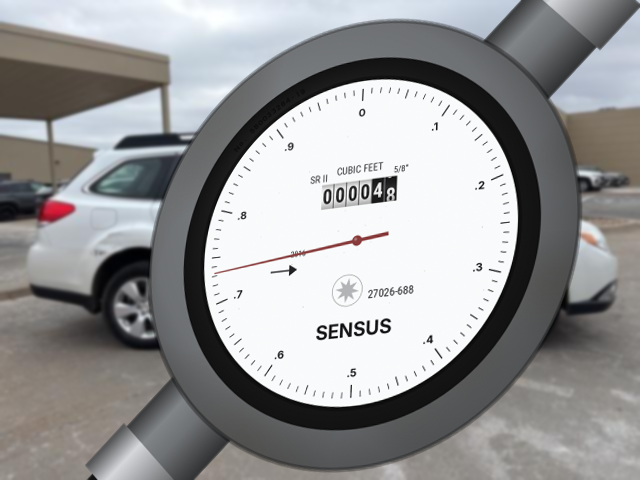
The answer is 47.73 ft³
